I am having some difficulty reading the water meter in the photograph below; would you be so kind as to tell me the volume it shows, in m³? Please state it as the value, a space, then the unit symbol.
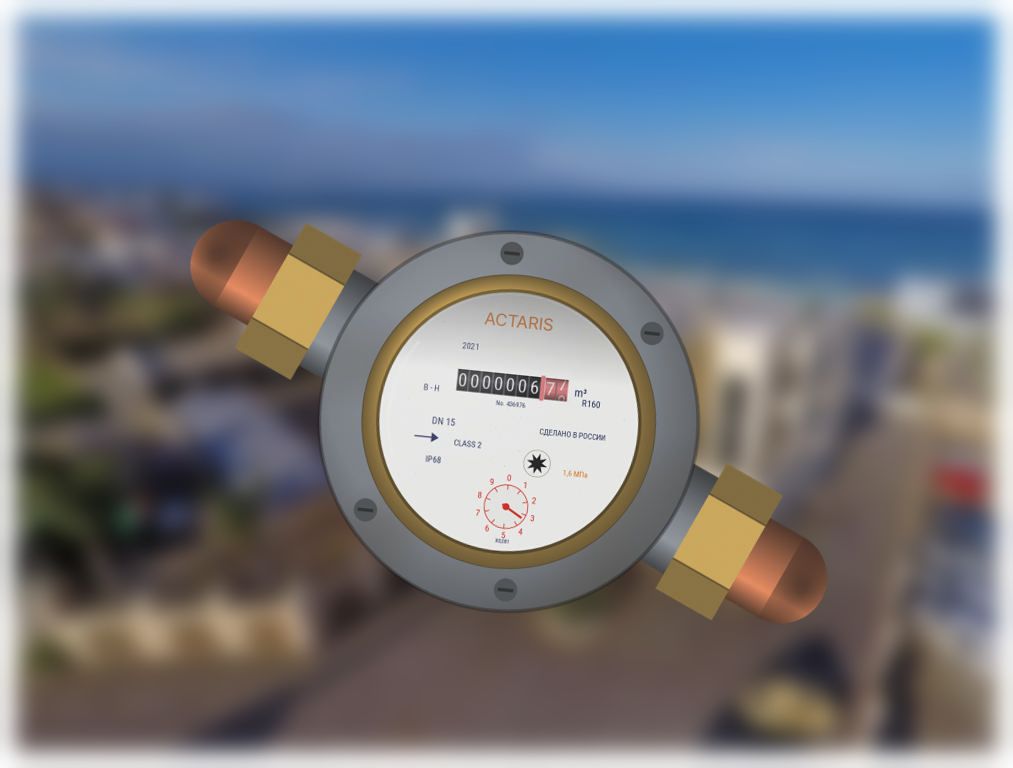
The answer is 6.773 m³
